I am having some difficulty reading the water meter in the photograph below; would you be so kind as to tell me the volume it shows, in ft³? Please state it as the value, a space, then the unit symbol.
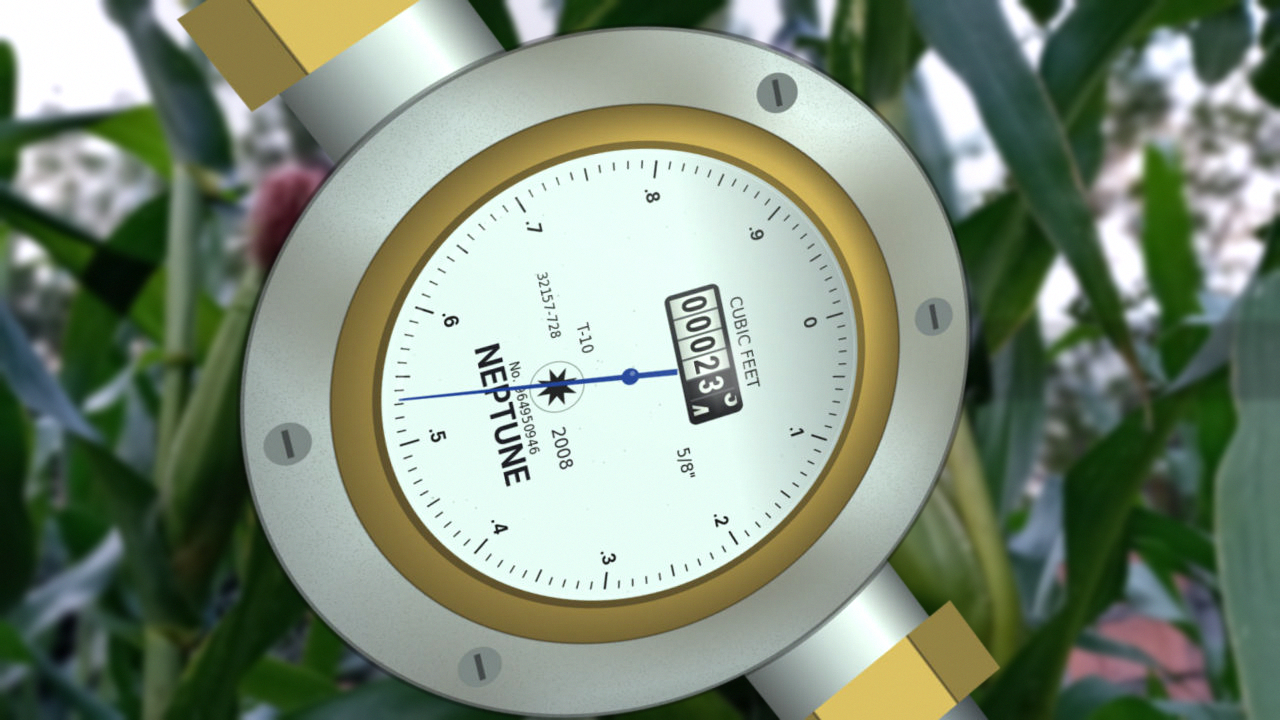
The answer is 233.53 ft³
